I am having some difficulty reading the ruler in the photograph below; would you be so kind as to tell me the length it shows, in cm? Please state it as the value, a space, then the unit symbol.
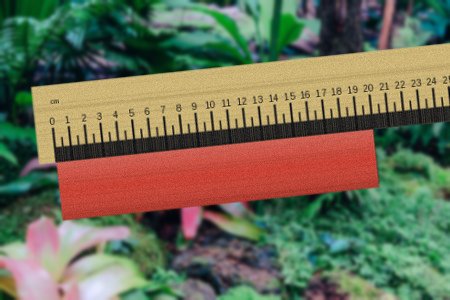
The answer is 20 cm
